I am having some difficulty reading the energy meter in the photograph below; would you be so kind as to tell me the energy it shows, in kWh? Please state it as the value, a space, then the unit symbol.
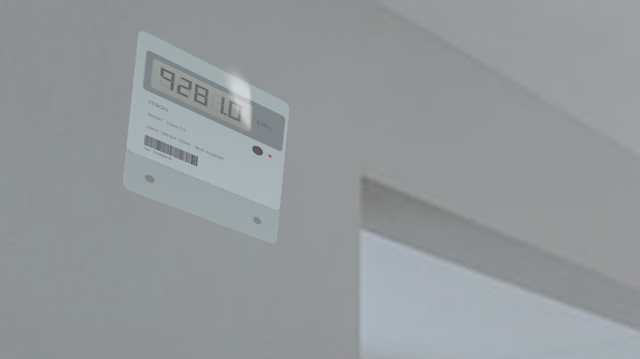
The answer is 9281.0 kWh
